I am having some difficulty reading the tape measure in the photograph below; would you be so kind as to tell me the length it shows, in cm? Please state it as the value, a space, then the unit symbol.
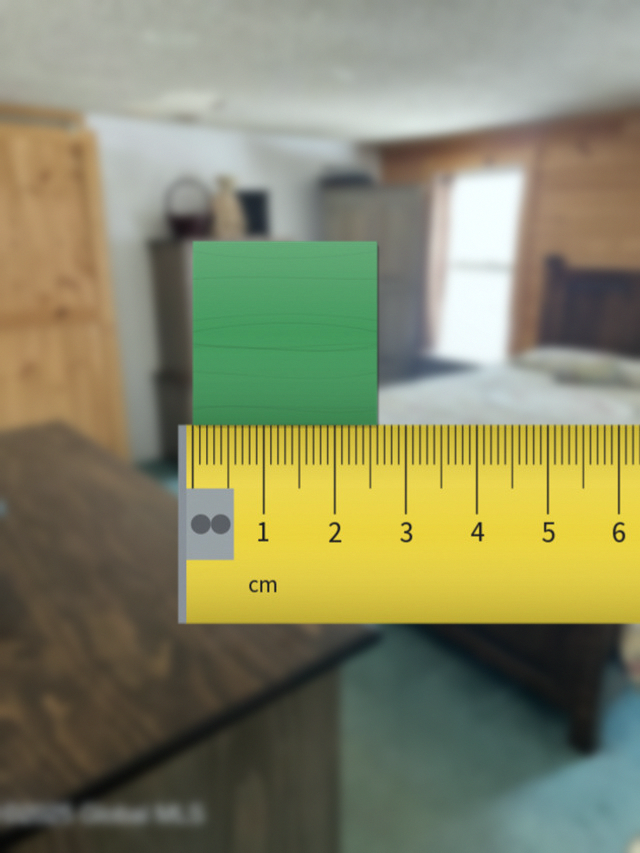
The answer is 2.6 cm
